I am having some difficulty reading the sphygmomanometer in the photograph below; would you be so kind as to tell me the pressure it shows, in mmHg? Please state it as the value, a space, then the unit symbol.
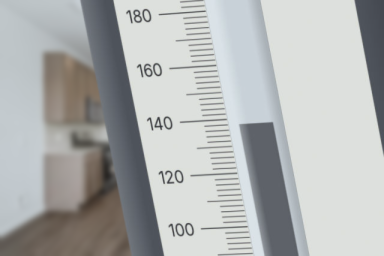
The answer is 138 mmHg
